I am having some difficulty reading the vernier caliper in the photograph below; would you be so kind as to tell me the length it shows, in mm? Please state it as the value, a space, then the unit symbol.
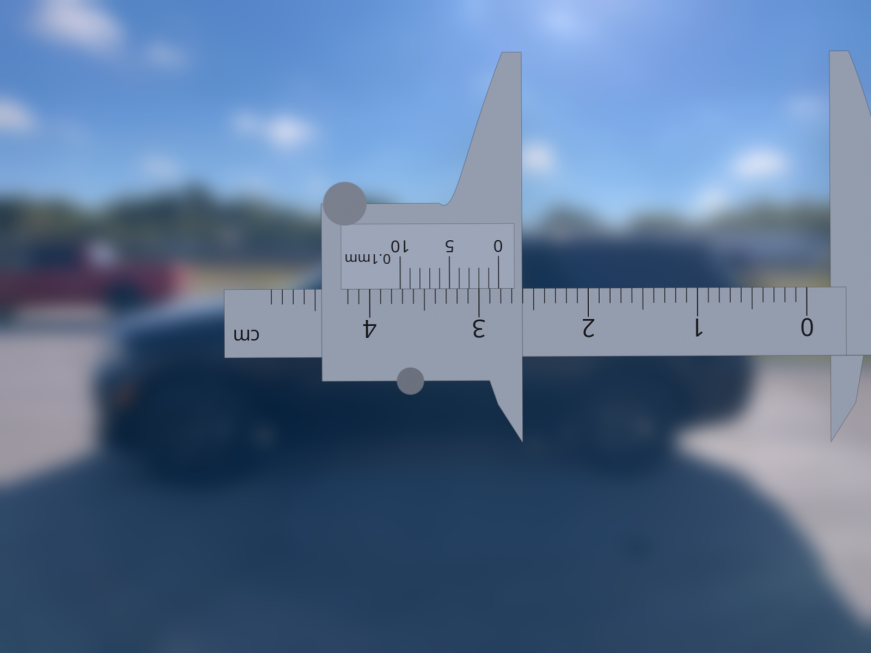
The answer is 28.2 mm
